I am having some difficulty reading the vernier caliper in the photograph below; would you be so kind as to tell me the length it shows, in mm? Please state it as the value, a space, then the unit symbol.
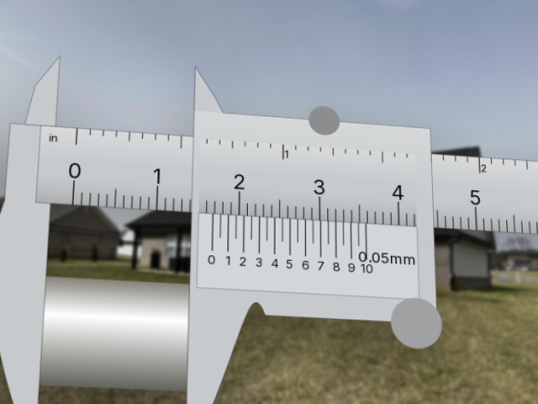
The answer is 16.8 mm
